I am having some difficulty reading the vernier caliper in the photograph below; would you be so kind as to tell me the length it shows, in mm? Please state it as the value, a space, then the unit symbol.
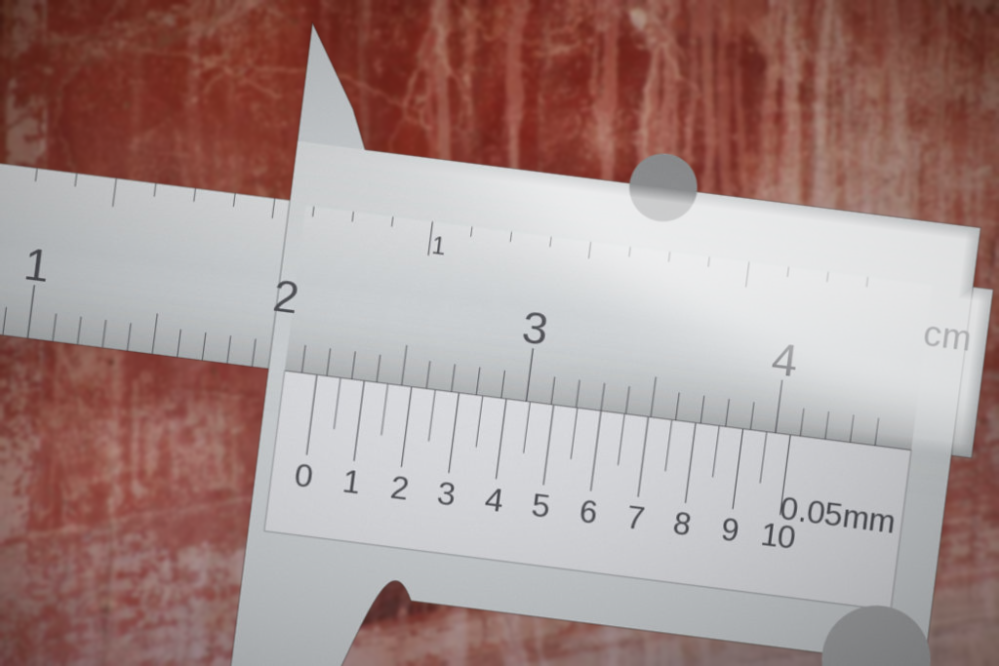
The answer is 21.60 mm
